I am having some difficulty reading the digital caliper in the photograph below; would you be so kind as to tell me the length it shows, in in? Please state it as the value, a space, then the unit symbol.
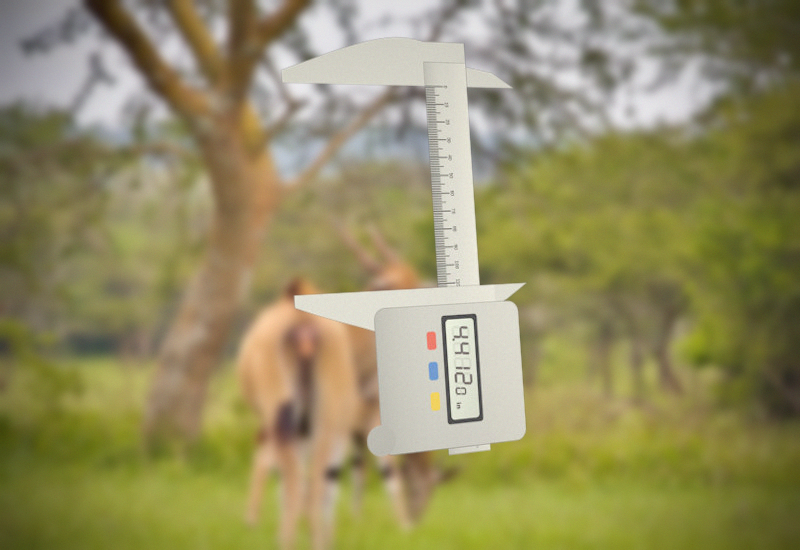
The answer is 4.4120 in
